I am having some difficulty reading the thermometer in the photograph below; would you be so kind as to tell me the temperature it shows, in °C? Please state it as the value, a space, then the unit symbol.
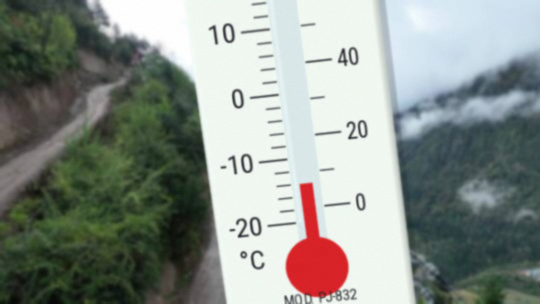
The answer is -14 °C
